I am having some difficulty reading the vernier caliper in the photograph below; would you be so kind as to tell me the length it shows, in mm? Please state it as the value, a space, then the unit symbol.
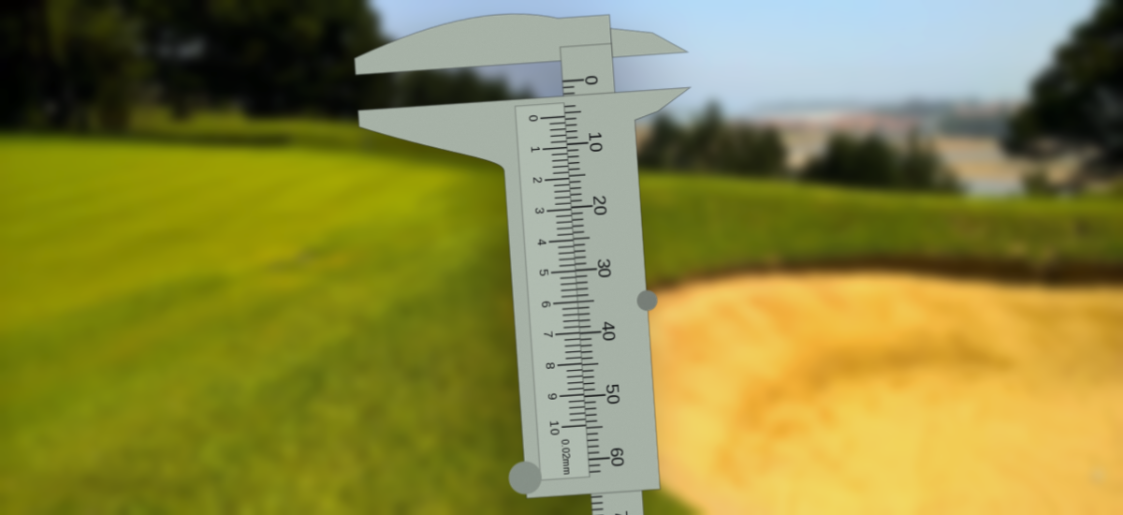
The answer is 5.6 mm
